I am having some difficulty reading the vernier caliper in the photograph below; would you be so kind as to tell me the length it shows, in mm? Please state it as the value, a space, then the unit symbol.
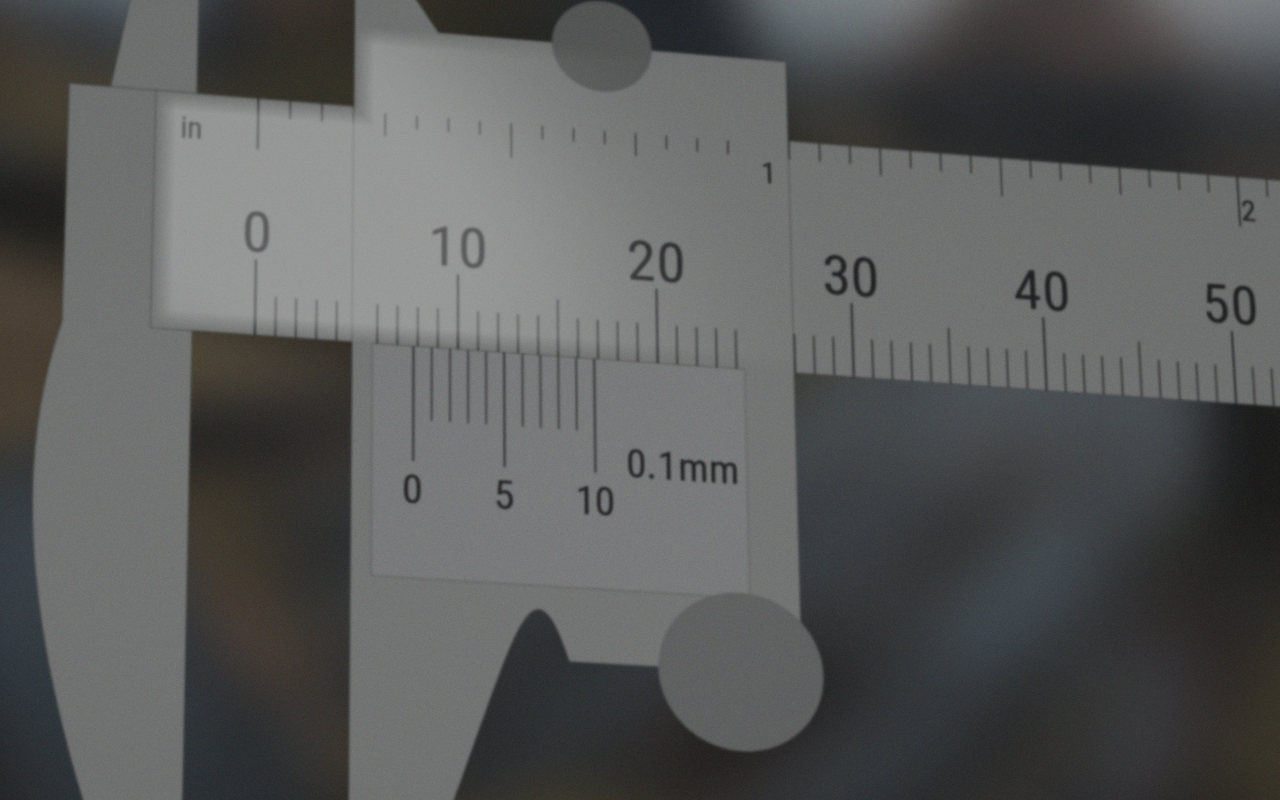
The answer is 7.8 mm
